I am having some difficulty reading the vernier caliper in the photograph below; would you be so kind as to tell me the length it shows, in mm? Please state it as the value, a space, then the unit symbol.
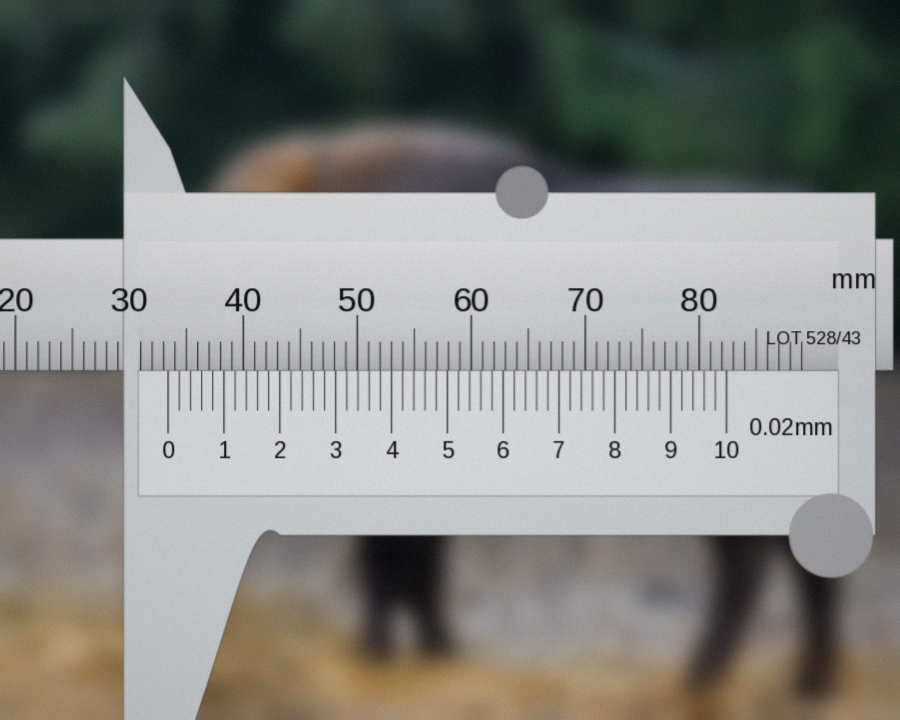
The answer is 33.4 mm
